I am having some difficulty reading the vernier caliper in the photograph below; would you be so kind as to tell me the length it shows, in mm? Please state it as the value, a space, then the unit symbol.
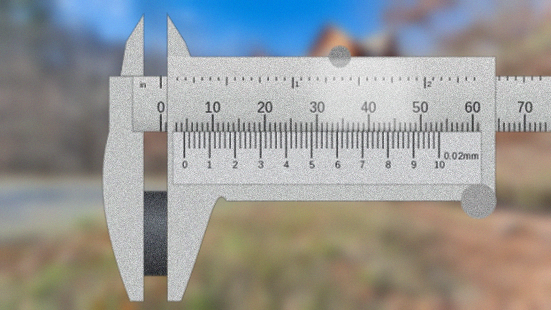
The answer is 4.5 mm
